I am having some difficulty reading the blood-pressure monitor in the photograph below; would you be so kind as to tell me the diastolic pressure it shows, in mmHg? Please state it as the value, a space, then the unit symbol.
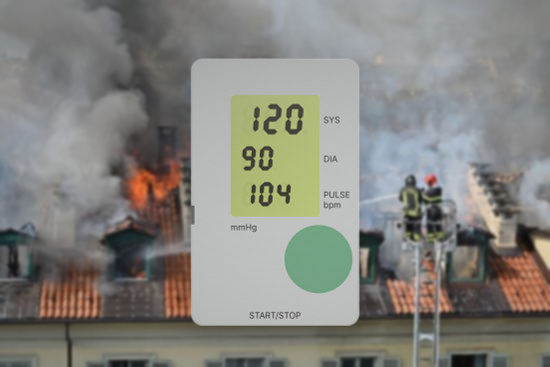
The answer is 90 mmHg
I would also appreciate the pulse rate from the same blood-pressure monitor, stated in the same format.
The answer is 104 bpm
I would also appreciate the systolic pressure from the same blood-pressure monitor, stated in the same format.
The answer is 120 mmHg
